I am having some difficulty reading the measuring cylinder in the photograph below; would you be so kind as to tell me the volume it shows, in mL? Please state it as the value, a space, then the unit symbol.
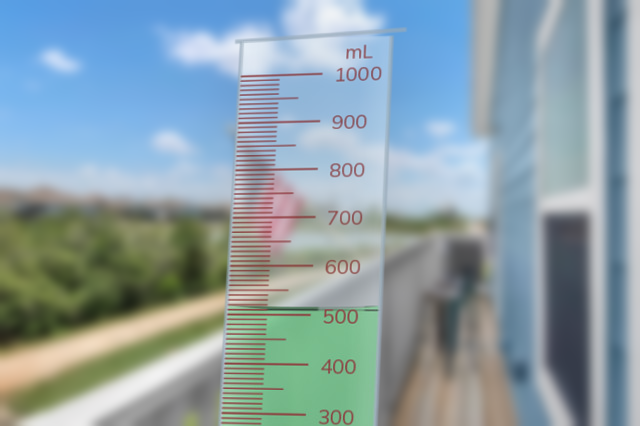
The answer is 510 mL
